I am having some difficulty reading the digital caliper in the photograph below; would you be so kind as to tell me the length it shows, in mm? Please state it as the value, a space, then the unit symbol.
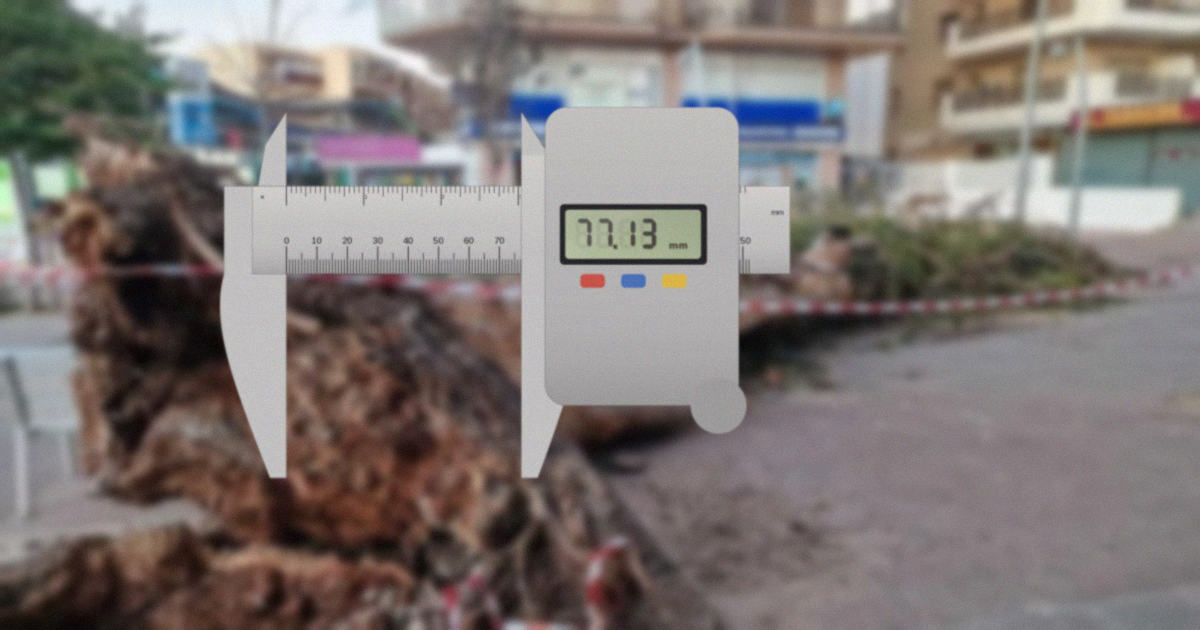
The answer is 77.13 mm
